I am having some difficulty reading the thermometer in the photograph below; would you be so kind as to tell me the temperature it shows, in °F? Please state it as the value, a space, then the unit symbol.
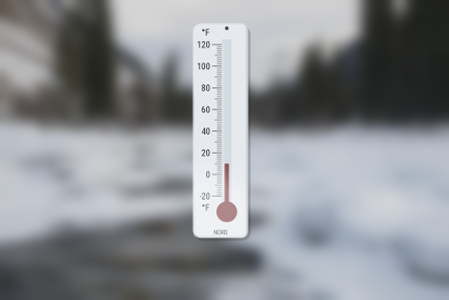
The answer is 10 °F
